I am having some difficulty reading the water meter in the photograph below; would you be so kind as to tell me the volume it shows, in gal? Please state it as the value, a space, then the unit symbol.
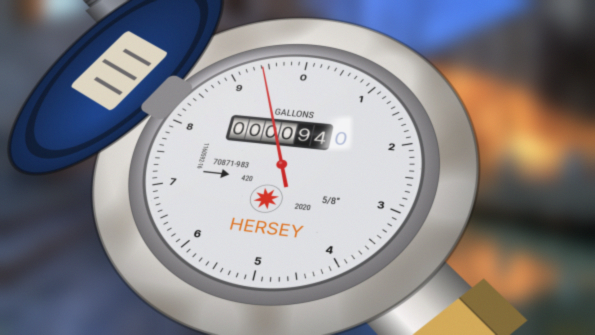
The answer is 939.4 gal
